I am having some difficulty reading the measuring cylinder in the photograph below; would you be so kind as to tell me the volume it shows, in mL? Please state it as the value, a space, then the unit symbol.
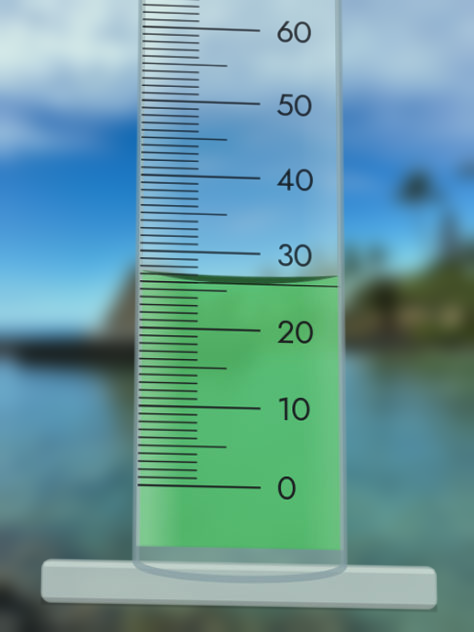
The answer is 26 mL
